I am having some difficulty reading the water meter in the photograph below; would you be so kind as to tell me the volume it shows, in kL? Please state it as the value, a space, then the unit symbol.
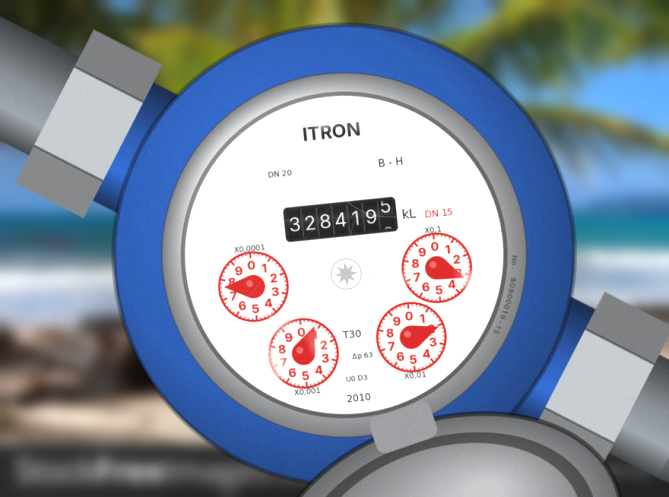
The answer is 3284195.3207 kL
